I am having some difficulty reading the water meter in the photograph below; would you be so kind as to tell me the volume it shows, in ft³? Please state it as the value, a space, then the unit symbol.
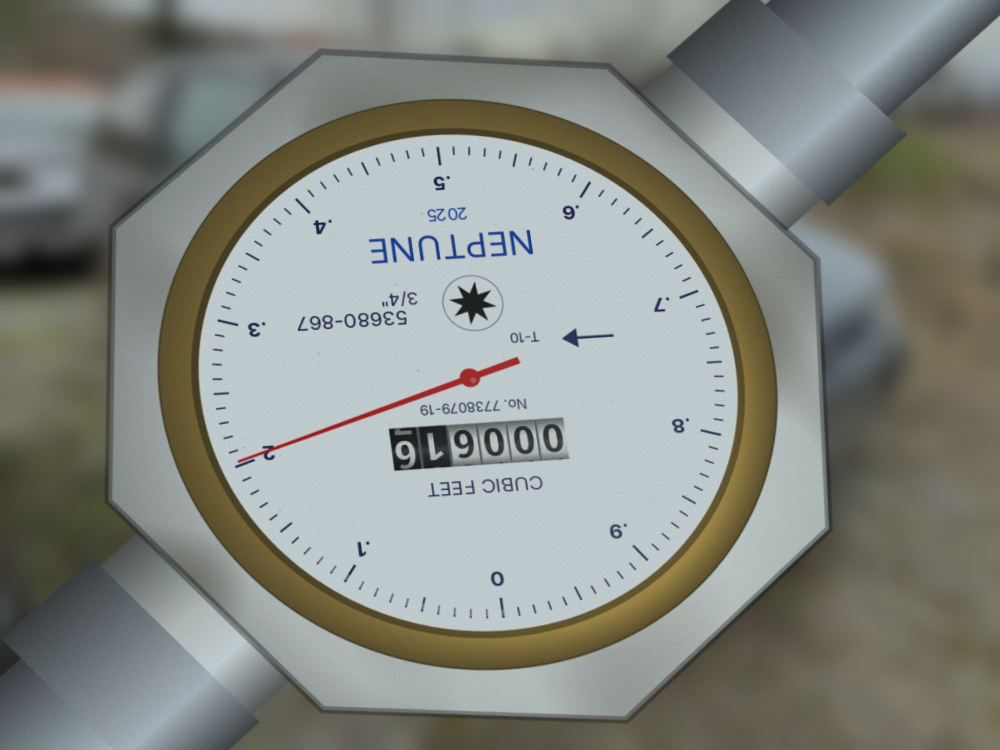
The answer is 616.20 ft³
